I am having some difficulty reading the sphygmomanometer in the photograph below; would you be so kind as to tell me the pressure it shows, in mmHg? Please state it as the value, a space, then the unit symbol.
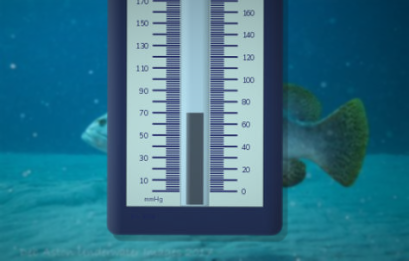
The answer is 70 mmHg
